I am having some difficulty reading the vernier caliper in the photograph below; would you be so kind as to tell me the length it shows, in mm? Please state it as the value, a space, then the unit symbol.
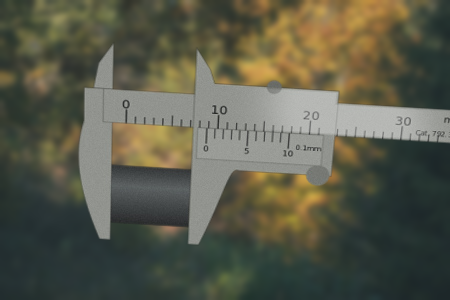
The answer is 8.8 mm
